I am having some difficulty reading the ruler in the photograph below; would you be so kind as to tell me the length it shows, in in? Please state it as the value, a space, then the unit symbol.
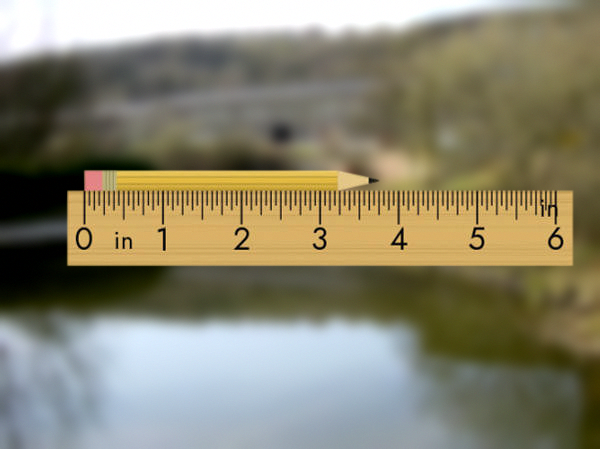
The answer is 3.75 in
